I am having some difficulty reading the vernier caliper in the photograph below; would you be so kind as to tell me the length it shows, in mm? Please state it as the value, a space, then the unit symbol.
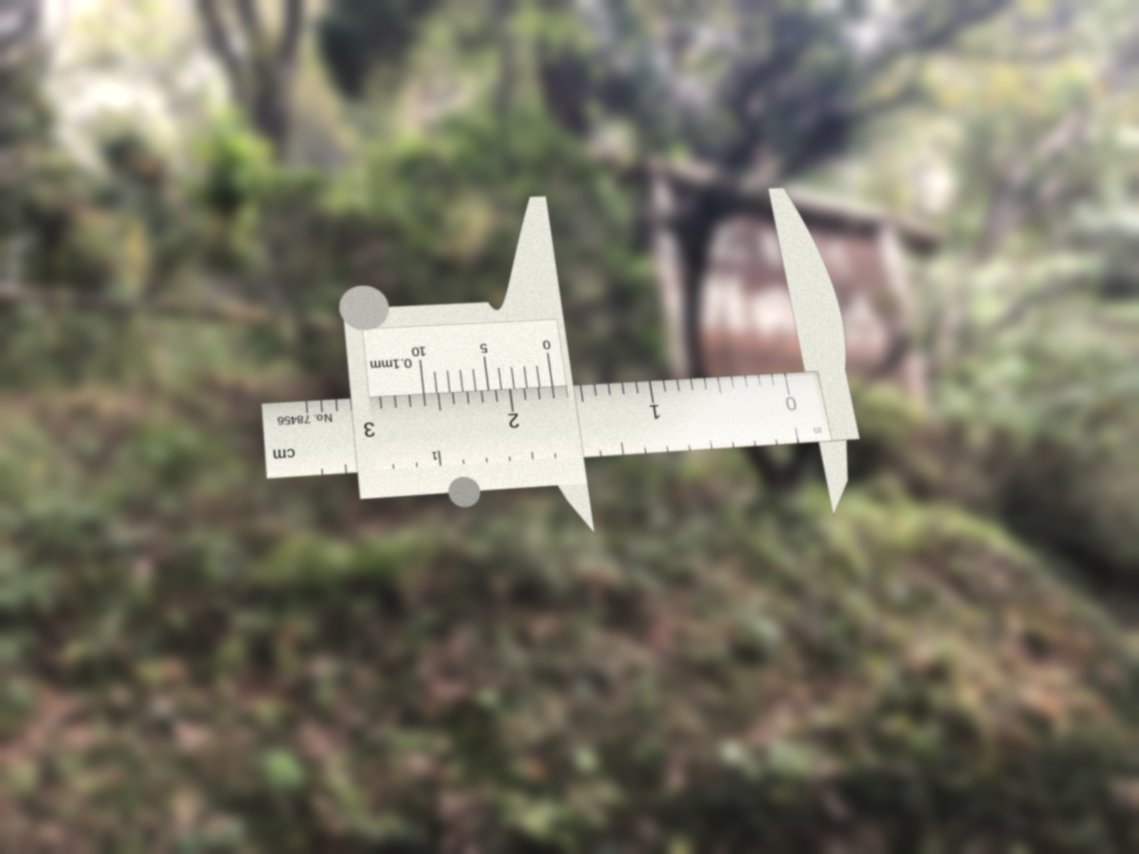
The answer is 17.0 mm
